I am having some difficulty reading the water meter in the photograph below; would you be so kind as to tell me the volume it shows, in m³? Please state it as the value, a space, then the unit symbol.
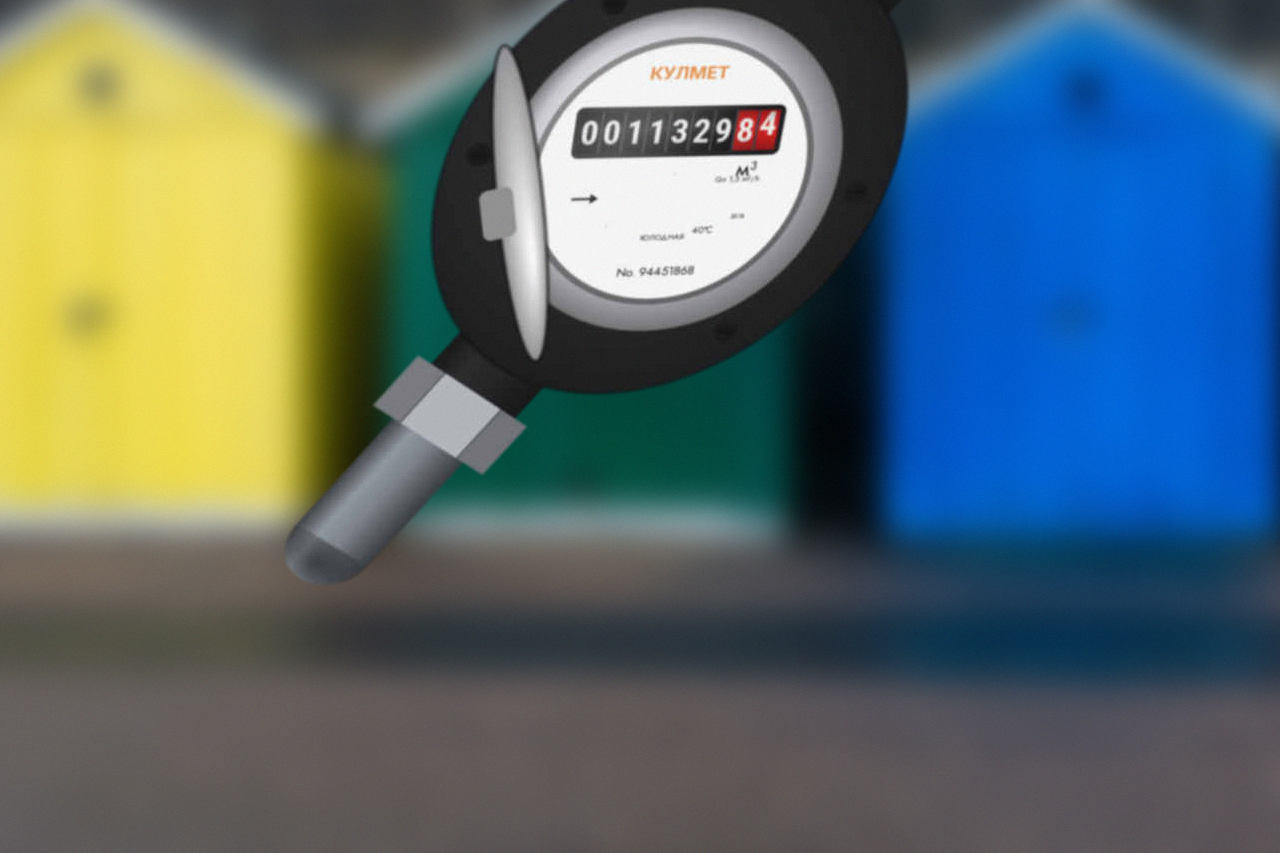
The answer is 11329.84 m³
